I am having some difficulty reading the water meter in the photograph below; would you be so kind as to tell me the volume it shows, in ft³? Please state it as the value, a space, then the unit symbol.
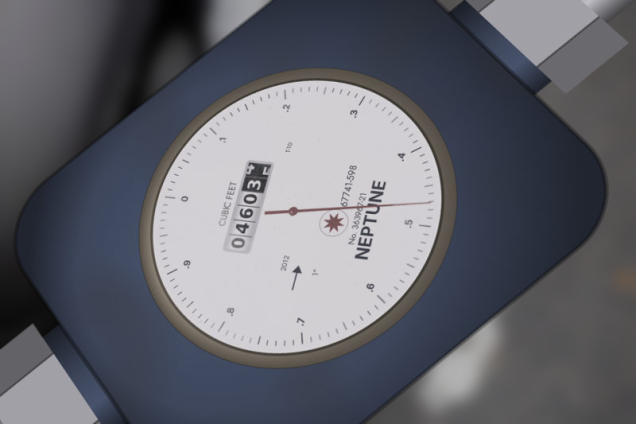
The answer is 46034.47 ft³
